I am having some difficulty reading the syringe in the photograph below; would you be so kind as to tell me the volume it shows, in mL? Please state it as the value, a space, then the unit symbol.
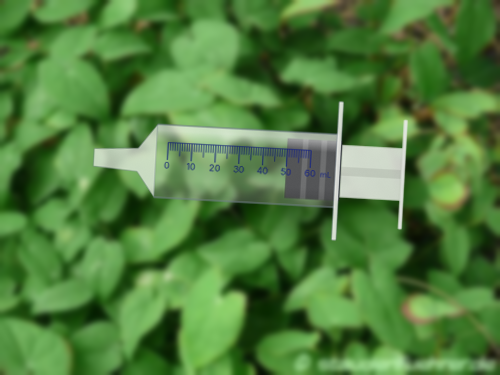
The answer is 50 mL
